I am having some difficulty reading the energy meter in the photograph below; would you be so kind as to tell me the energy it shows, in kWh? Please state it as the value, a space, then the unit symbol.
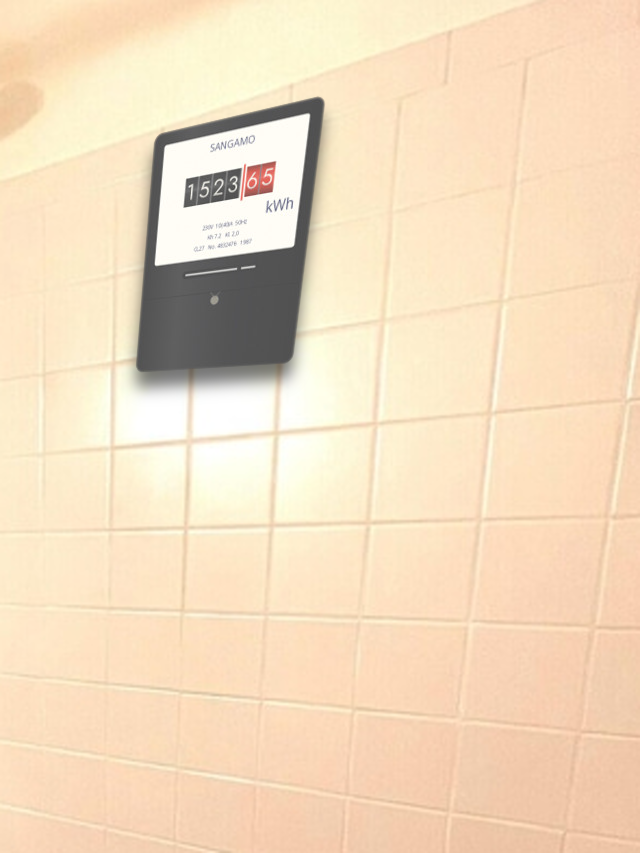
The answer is 1523.65 kWh
